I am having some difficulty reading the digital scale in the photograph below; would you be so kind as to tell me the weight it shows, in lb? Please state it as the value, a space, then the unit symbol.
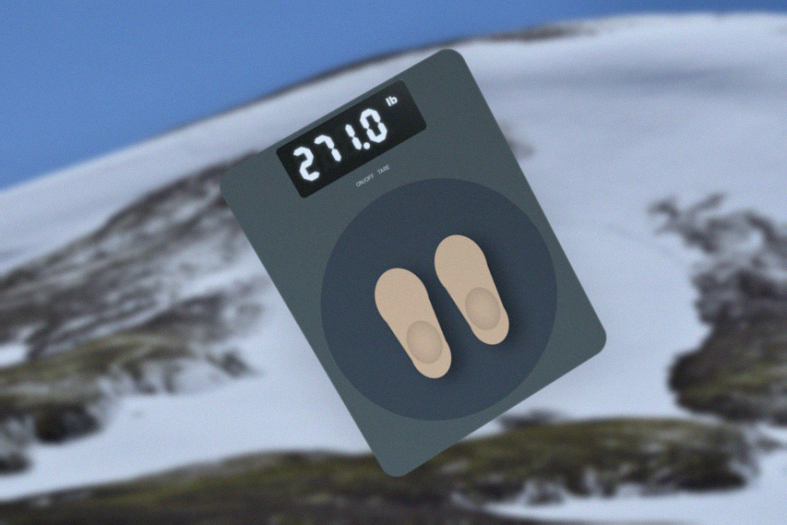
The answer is 271.0 lb
